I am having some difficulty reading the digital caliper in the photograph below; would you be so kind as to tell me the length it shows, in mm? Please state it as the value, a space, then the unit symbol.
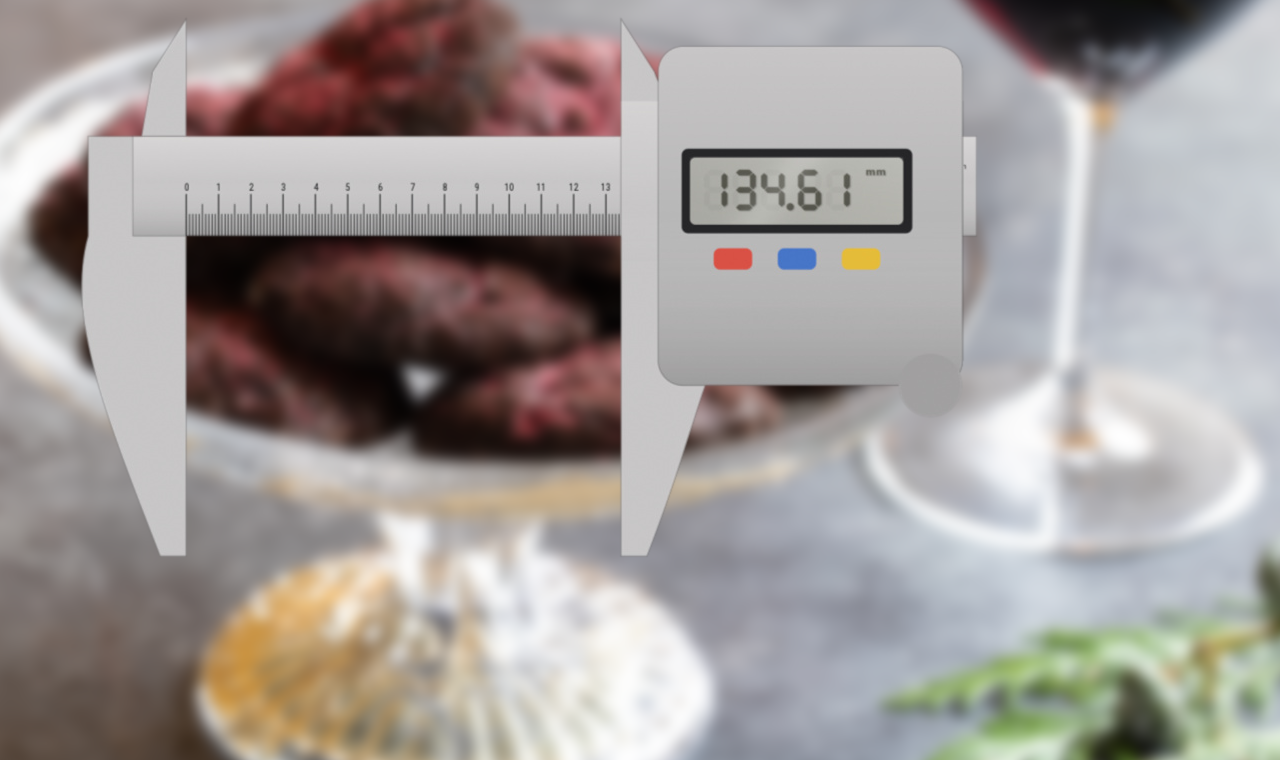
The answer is 134.61 mm
